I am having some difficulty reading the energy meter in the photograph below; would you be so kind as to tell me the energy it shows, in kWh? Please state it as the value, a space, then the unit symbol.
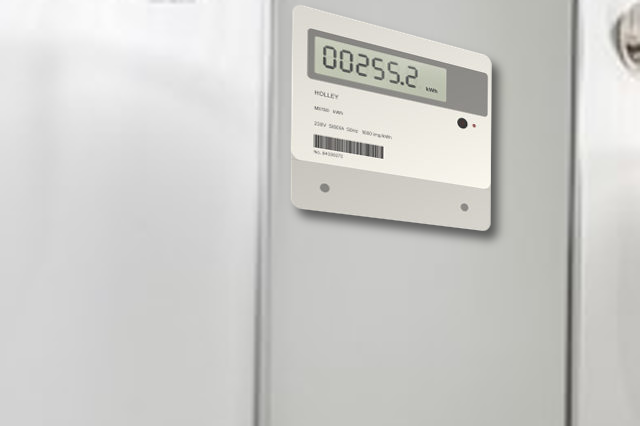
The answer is 255.2 kWh
